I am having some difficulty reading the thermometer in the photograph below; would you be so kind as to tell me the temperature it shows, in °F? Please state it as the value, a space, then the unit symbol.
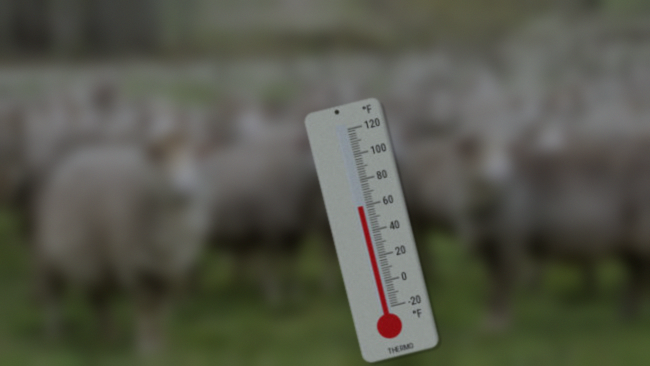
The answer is 60 °F
